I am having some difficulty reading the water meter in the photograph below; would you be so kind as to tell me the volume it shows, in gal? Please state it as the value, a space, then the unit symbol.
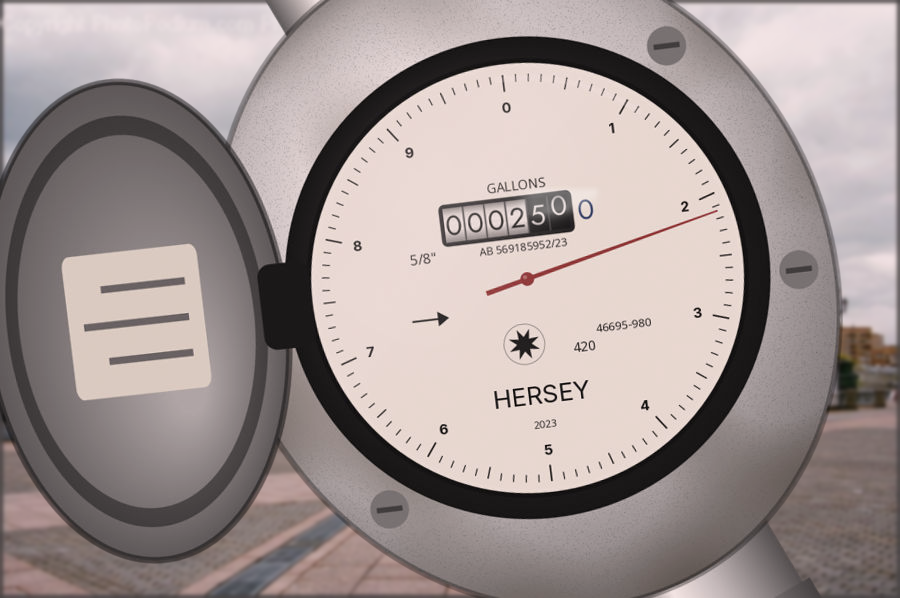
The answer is 2502.1 gal
